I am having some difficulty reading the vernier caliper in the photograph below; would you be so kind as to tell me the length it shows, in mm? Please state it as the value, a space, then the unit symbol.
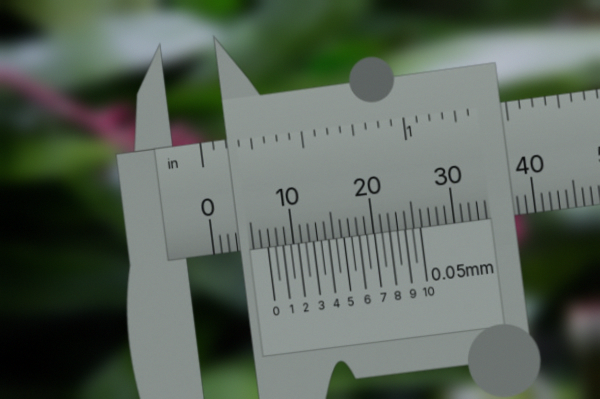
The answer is 6.8 mm
